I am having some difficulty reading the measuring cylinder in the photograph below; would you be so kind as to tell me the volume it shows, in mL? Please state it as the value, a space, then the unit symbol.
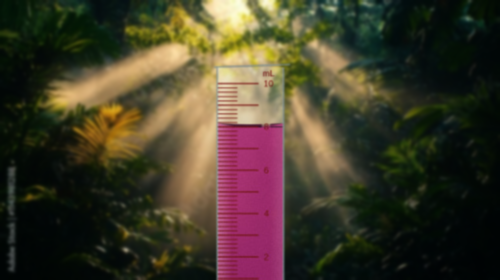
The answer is 8 mL
